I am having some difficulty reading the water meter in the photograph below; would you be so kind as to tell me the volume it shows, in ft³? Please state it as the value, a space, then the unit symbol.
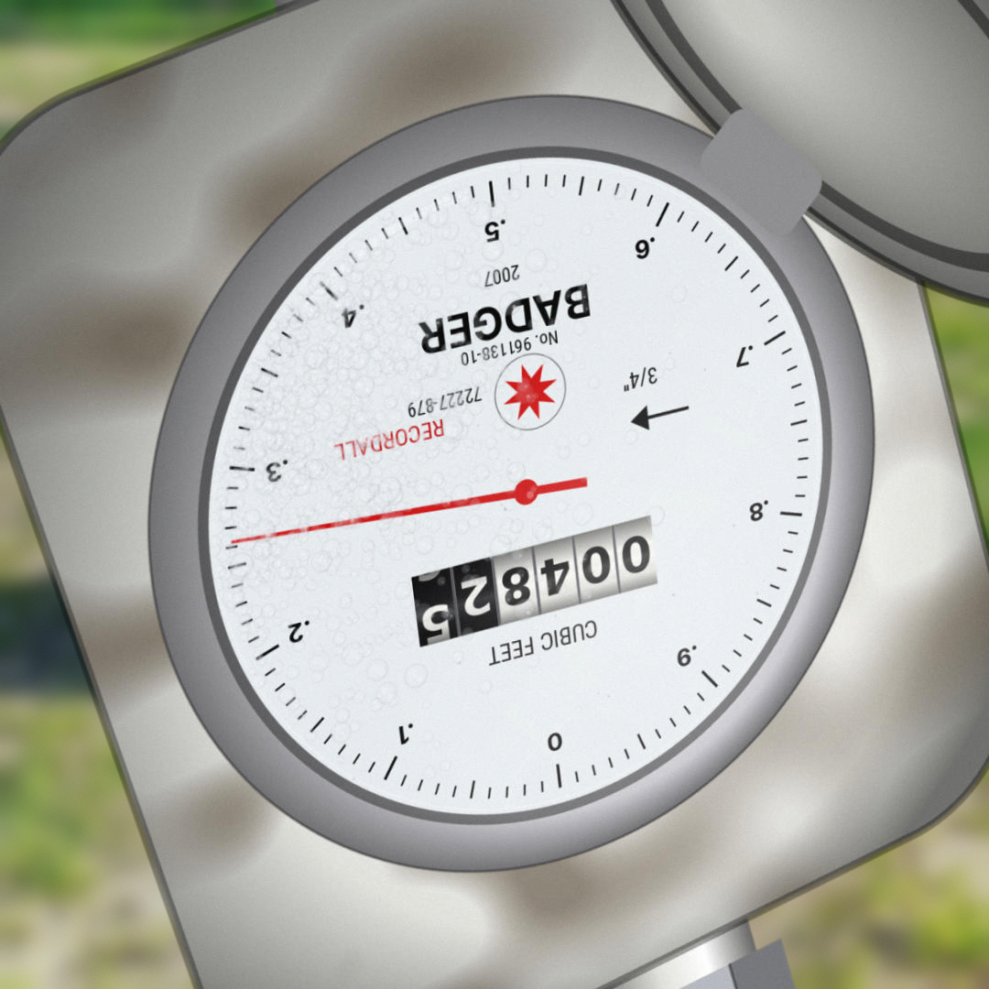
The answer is 4825.26 ft³
